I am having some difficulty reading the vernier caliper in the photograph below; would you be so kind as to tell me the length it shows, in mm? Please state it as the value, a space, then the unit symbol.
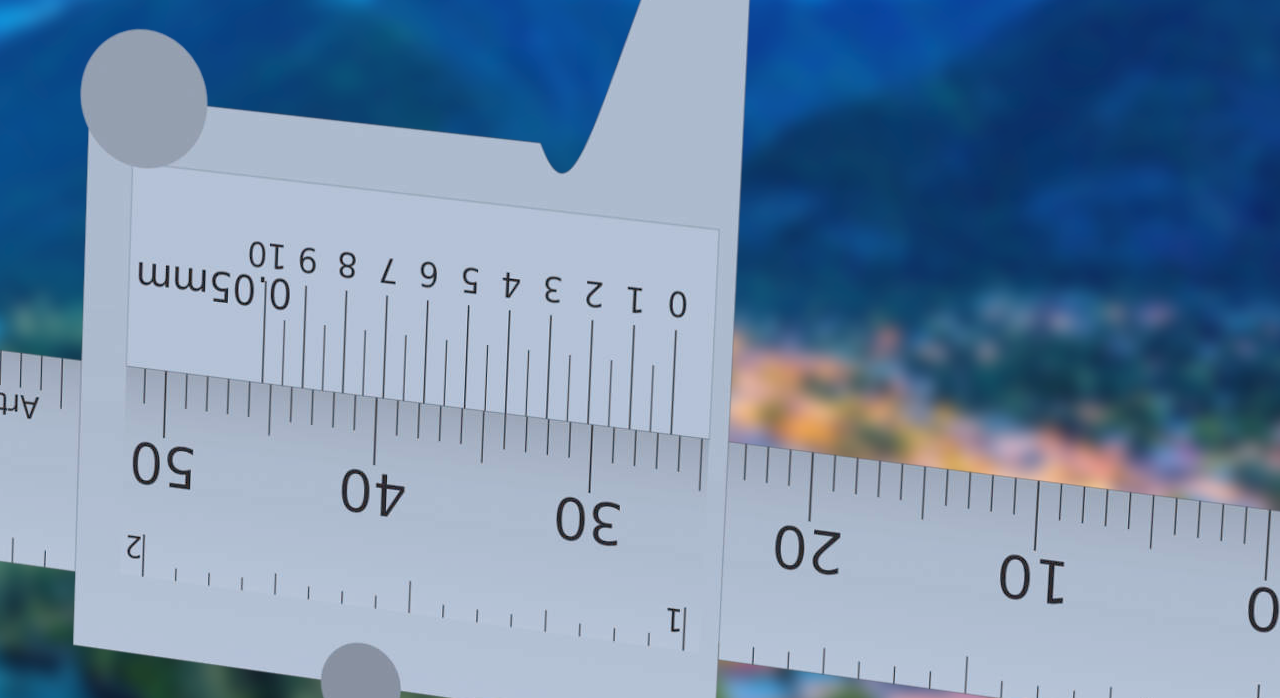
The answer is 26.4 mm
